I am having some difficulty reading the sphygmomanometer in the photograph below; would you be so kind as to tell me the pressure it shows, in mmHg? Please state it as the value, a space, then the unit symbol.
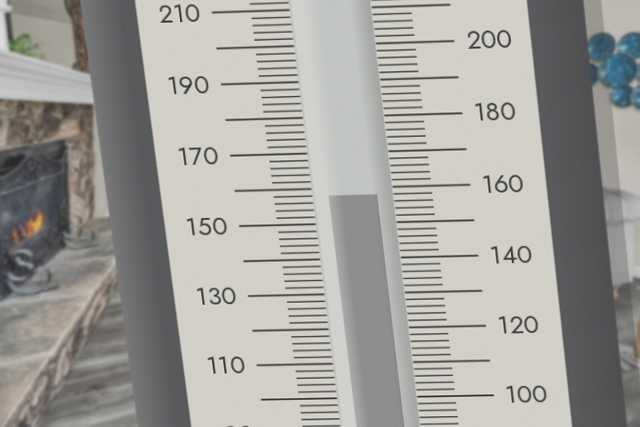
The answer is 158 mmHg
